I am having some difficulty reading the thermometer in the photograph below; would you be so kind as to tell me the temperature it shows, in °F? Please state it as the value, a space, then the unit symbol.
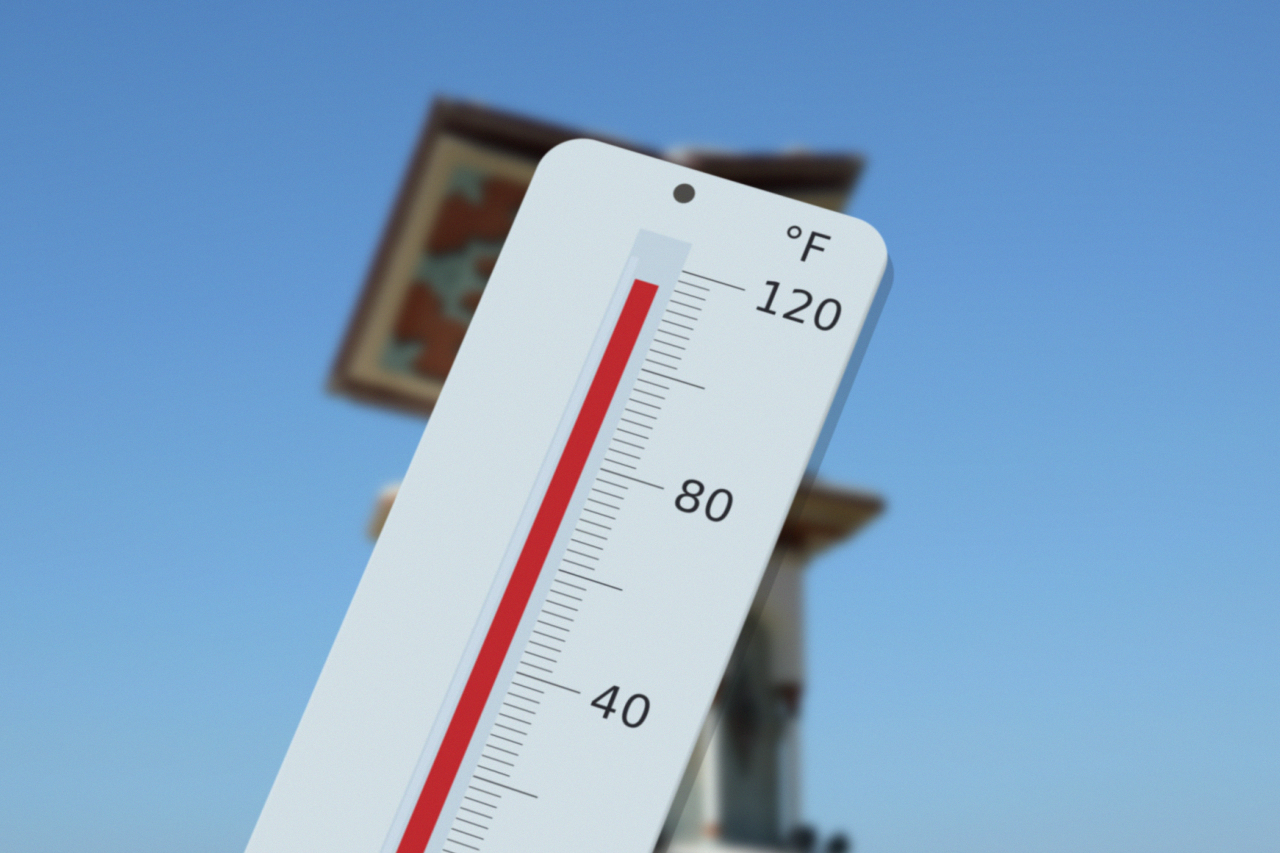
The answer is 116 °F
